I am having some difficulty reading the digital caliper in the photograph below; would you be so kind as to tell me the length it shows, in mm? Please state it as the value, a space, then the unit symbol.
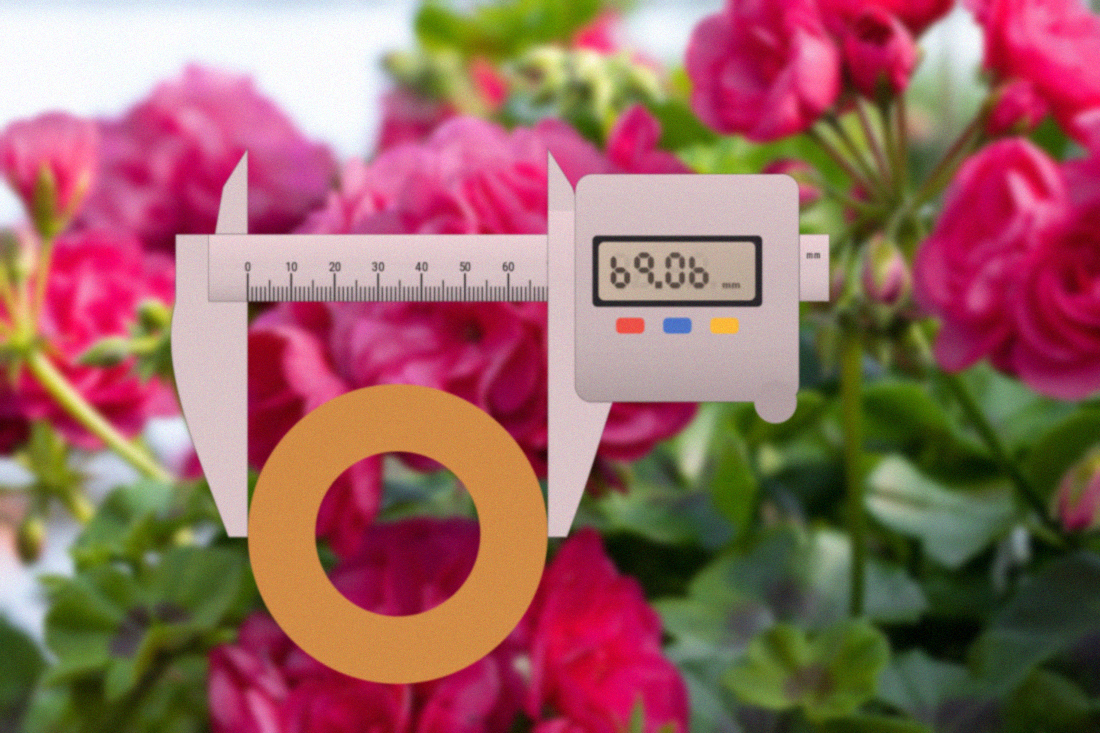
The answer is 69.06 mm
